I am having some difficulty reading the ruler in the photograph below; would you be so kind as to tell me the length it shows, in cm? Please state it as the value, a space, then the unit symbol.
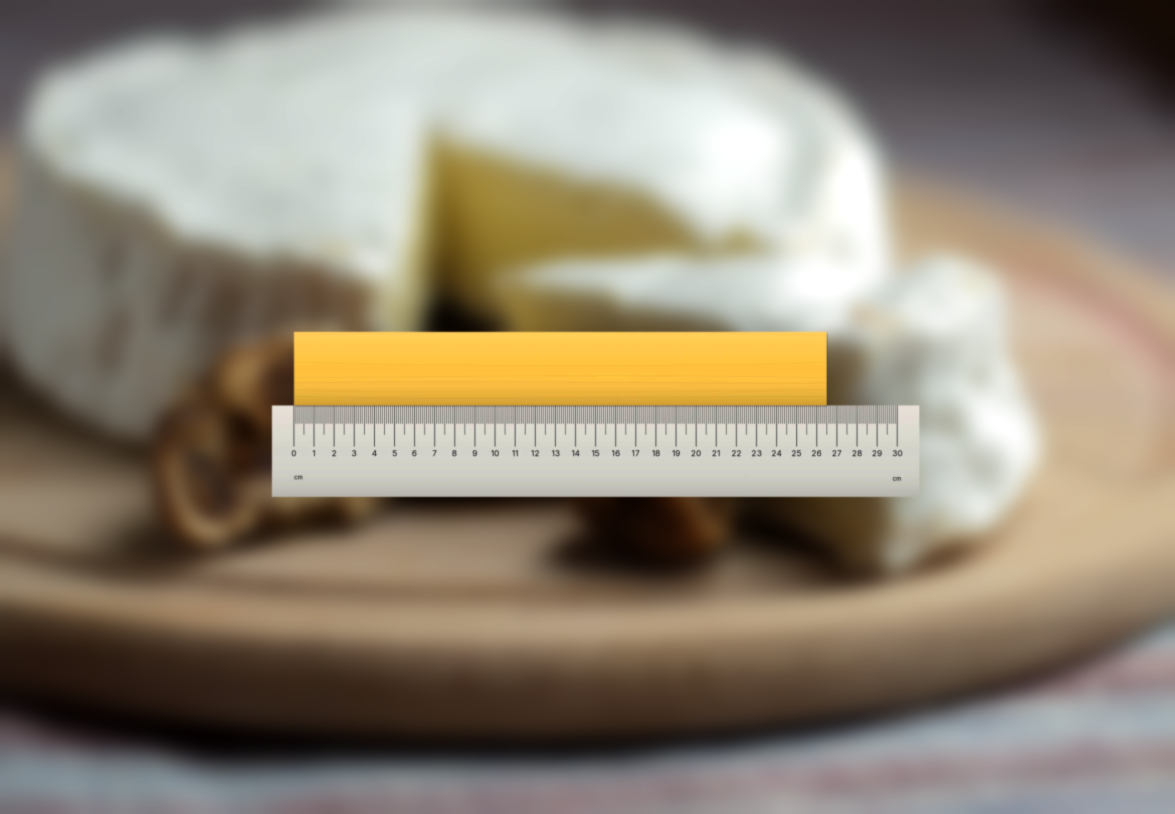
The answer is 26.5 cm
